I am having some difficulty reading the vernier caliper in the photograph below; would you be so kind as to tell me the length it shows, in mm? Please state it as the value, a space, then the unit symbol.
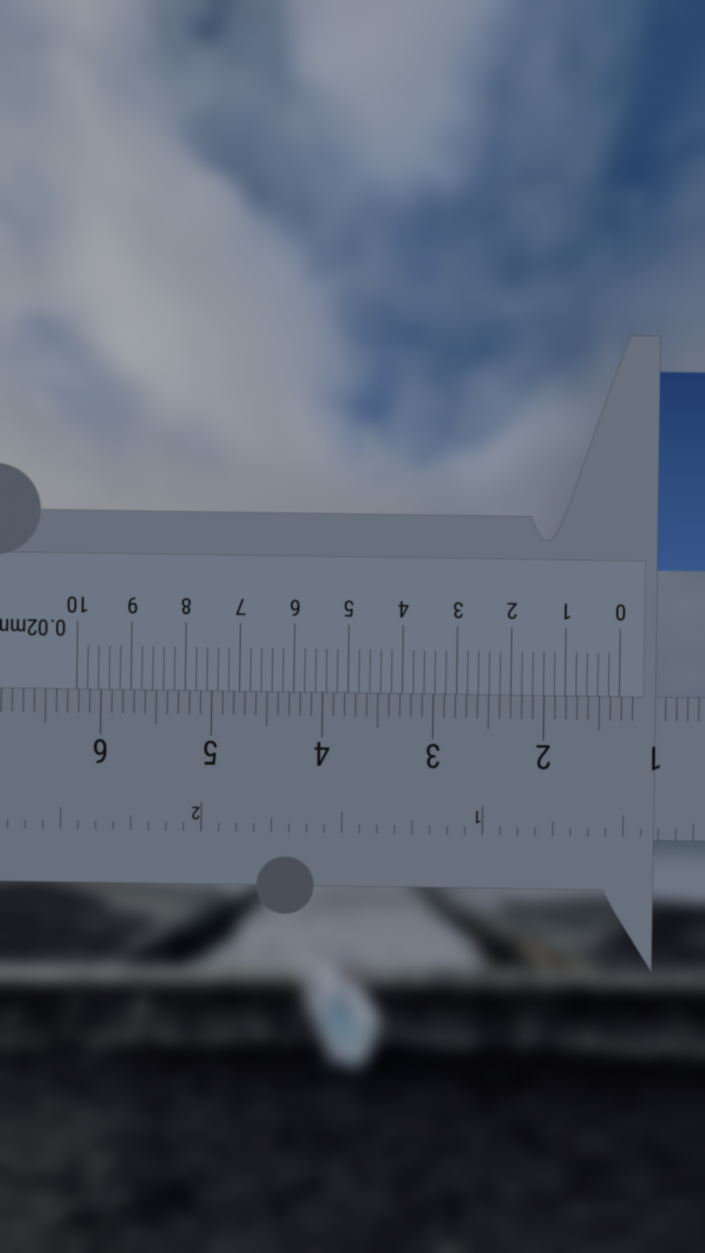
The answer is 13.2 mm
